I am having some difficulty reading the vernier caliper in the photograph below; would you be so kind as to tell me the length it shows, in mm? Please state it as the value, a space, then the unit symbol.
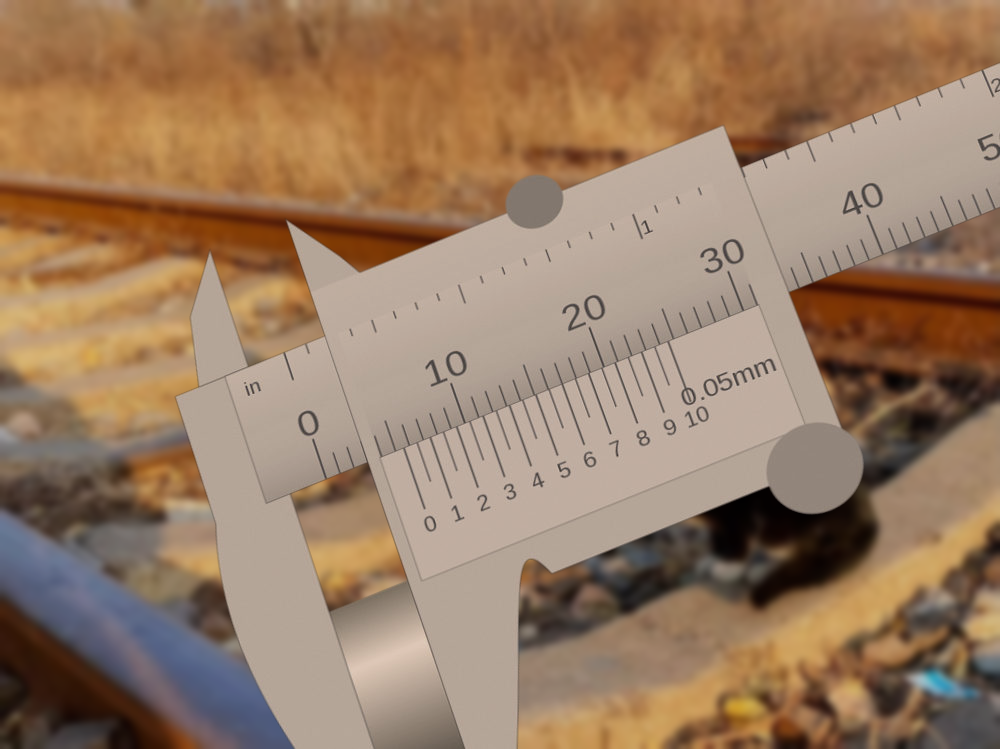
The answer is 5.6 mm
